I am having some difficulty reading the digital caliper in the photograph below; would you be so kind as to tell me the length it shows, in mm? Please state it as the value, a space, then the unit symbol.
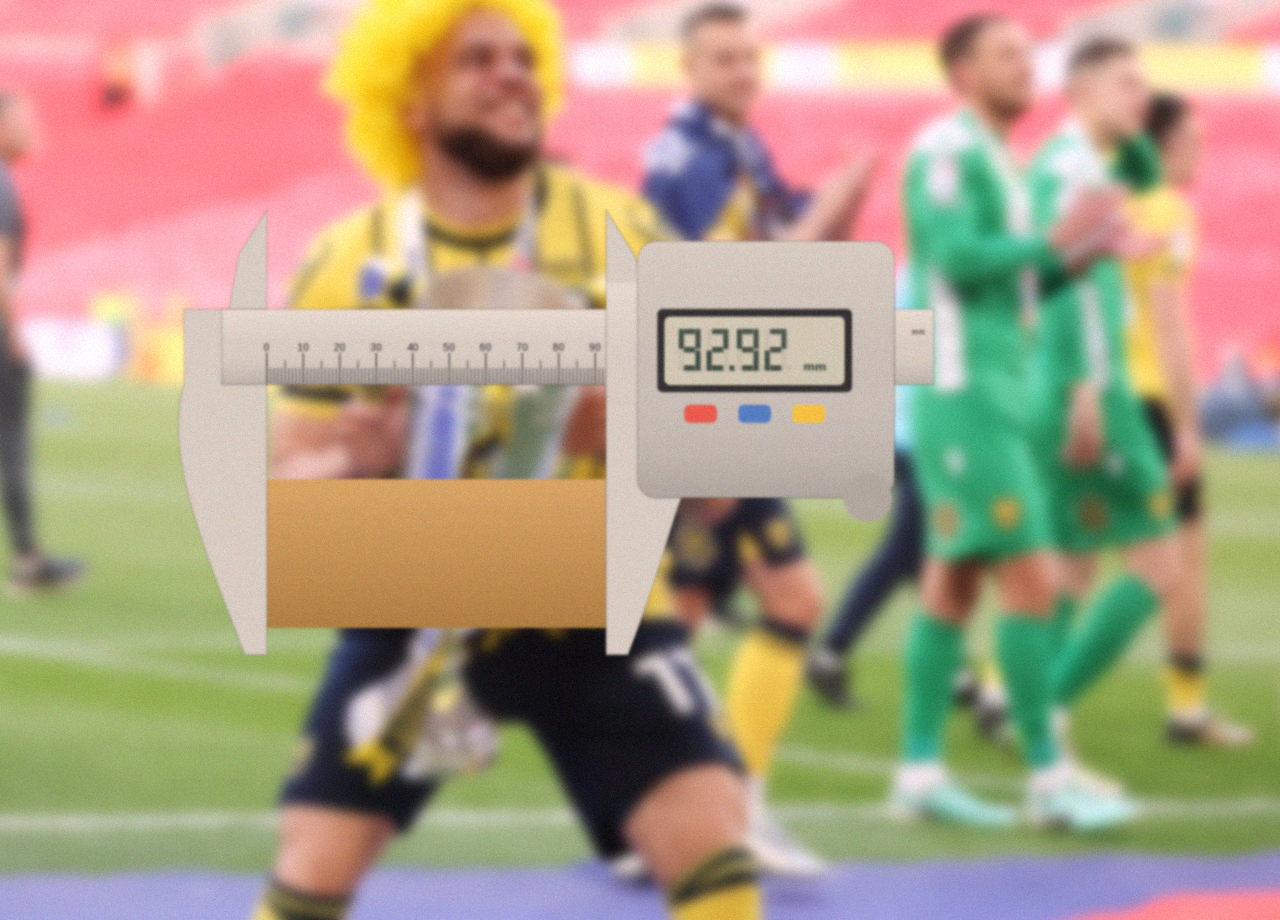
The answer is 92.92 mm
